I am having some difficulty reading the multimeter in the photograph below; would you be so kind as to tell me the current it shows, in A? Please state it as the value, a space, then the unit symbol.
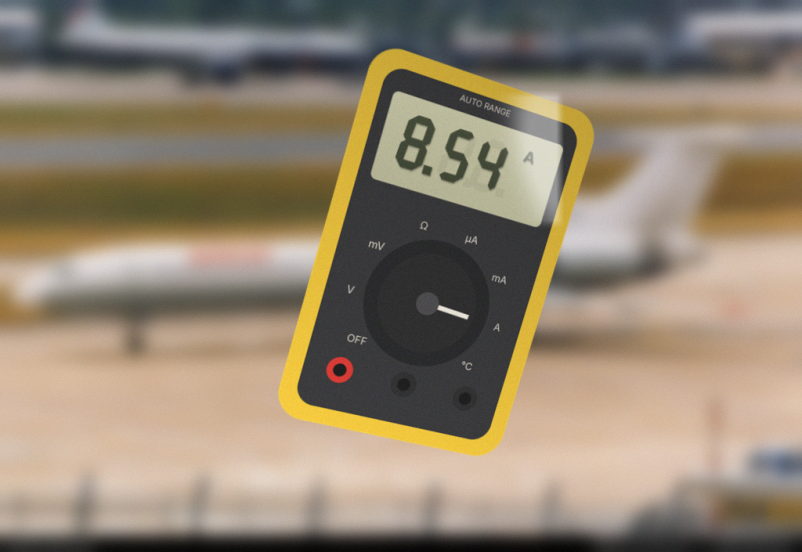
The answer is 8.54 A
